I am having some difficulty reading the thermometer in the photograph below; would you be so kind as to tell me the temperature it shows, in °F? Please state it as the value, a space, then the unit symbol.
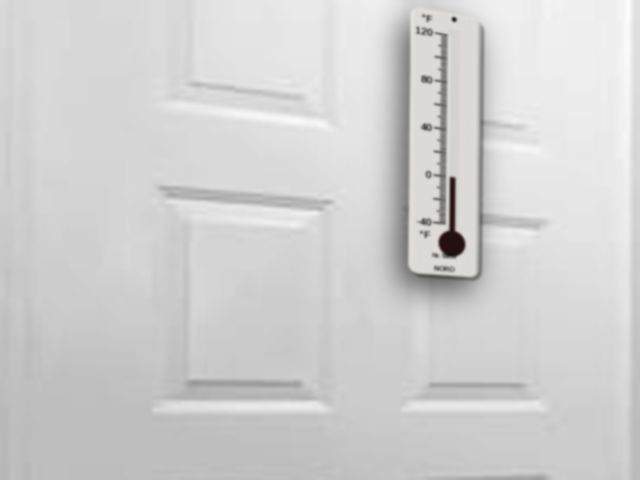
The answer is 0 °F
